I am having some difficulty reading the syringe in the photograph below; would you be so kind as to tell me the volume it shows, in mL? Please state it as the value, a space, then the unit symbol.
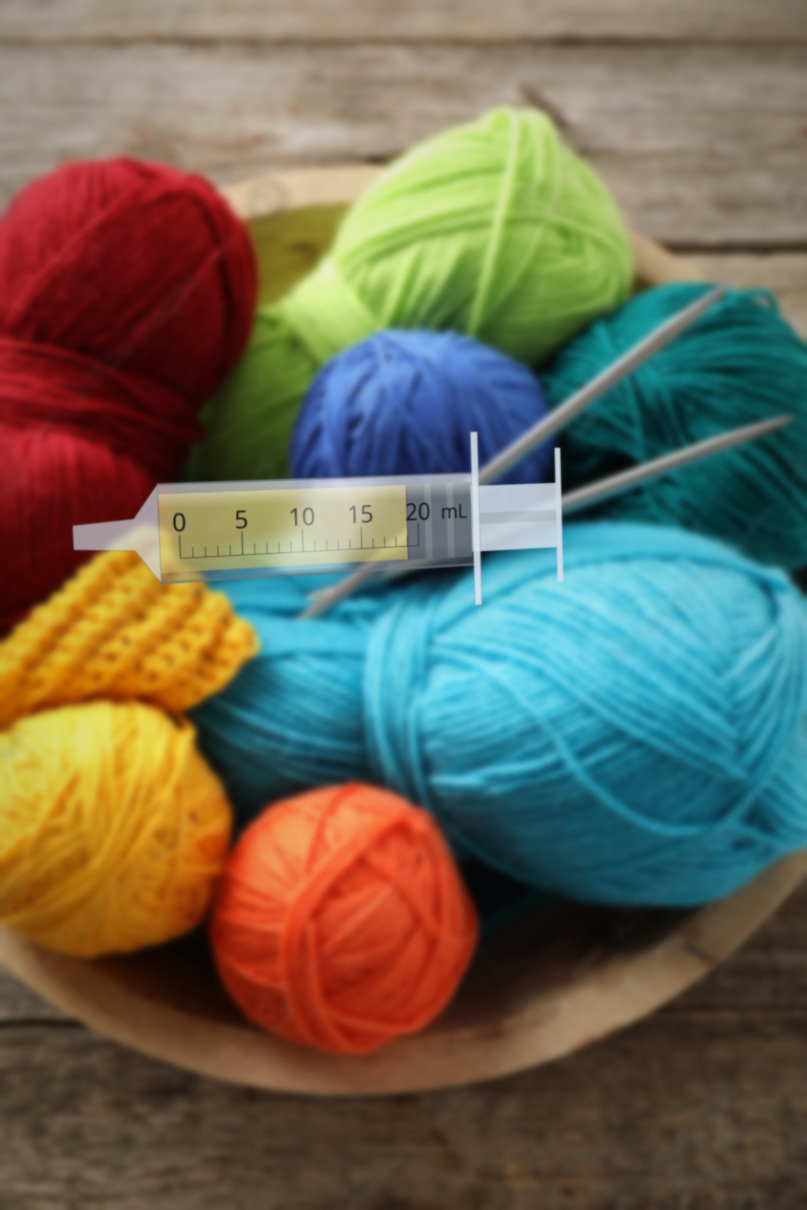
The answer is 19 mL
